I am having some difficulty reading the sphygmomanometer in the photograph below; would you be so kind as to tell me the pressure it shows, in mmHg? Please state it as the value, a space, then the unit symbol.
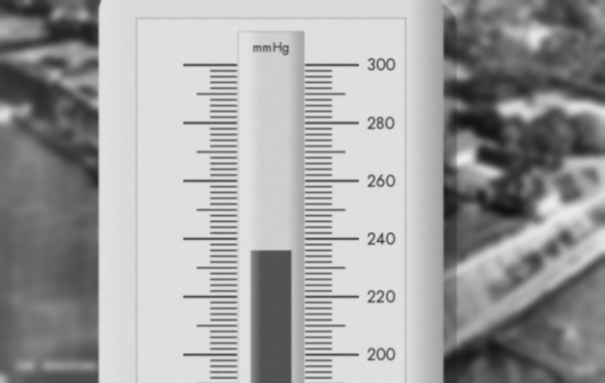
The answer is 236 mmHg
